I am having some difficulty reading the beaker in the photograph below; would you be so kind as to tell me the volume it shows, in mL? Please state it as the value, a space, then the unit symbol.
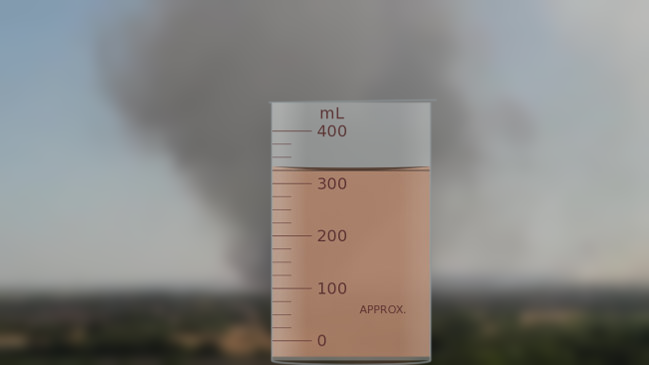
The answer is 325 mL
